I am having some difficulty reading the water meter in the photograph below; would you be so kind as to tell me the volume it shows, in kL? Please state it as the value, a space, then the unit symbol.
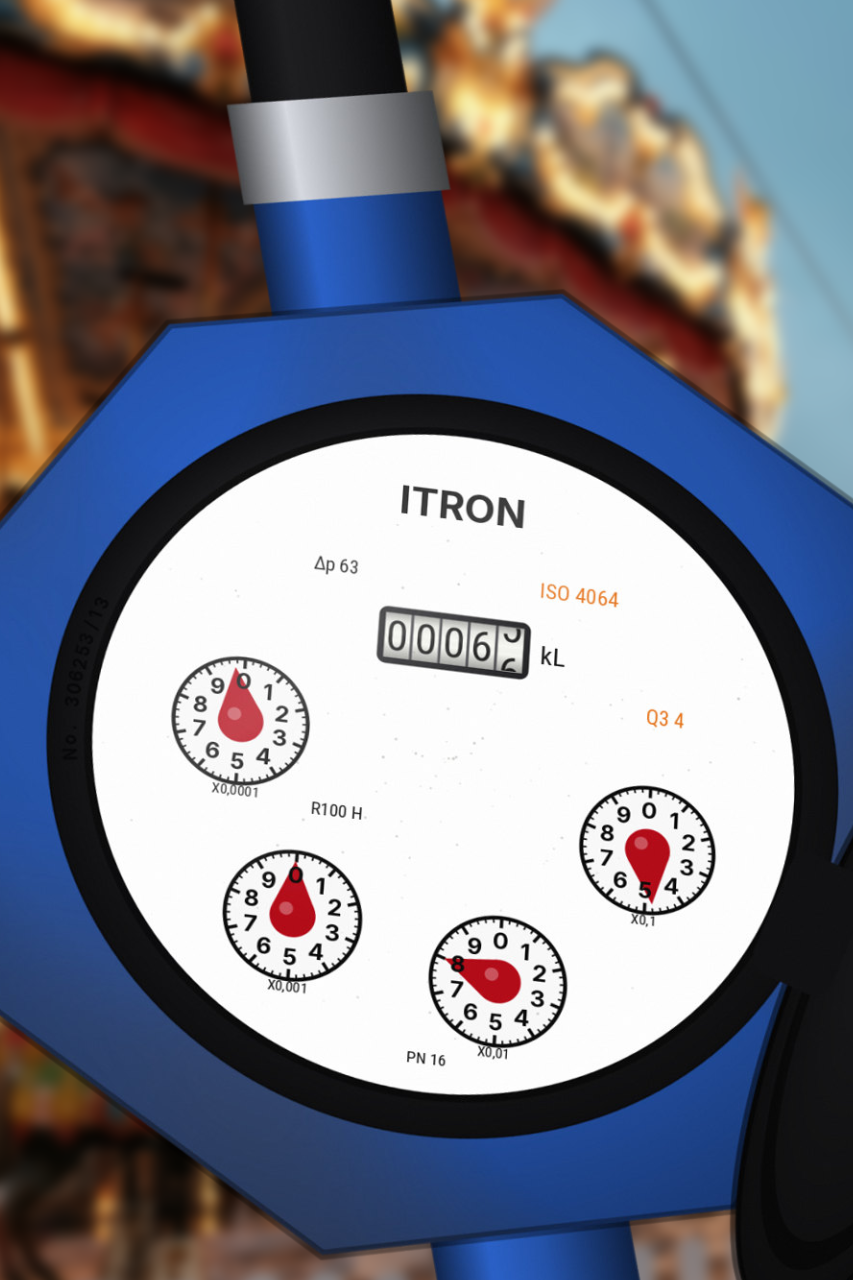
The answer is 65.4799 kL
